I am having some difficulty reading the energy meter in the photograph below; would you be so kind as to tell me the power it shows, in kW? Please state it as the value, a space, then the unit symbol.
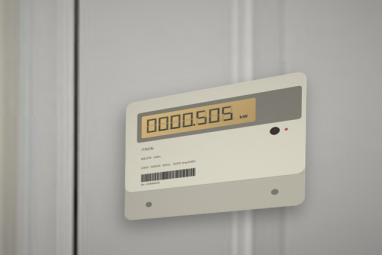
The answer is 0.505 kW
